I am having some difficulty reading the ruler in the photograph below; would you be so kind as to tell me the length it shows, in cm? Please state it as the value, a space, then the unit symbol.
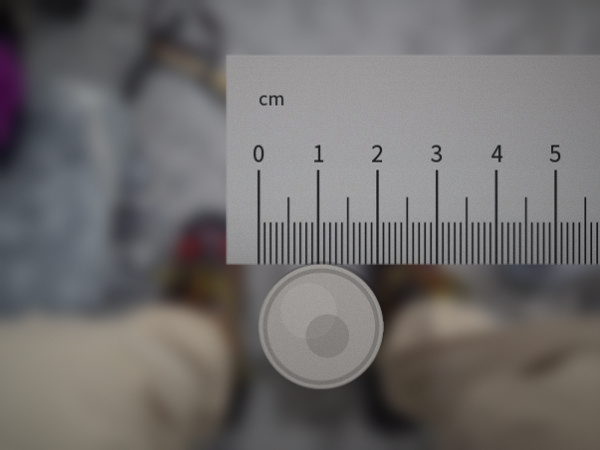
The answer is 2.1 cm
